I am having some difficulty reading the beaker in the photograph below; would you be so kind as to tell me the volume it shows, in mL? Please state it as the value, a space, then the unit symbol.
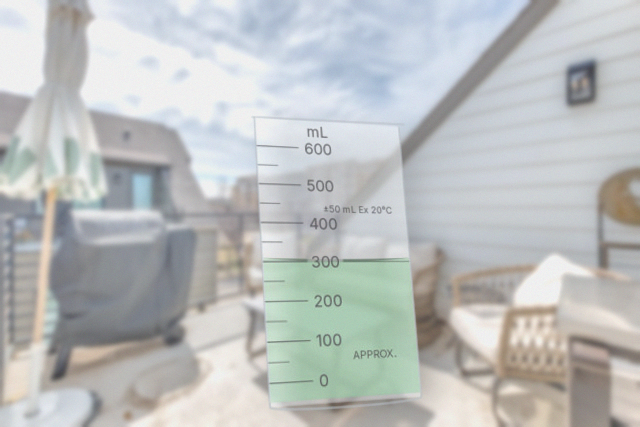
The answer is 300 mL
